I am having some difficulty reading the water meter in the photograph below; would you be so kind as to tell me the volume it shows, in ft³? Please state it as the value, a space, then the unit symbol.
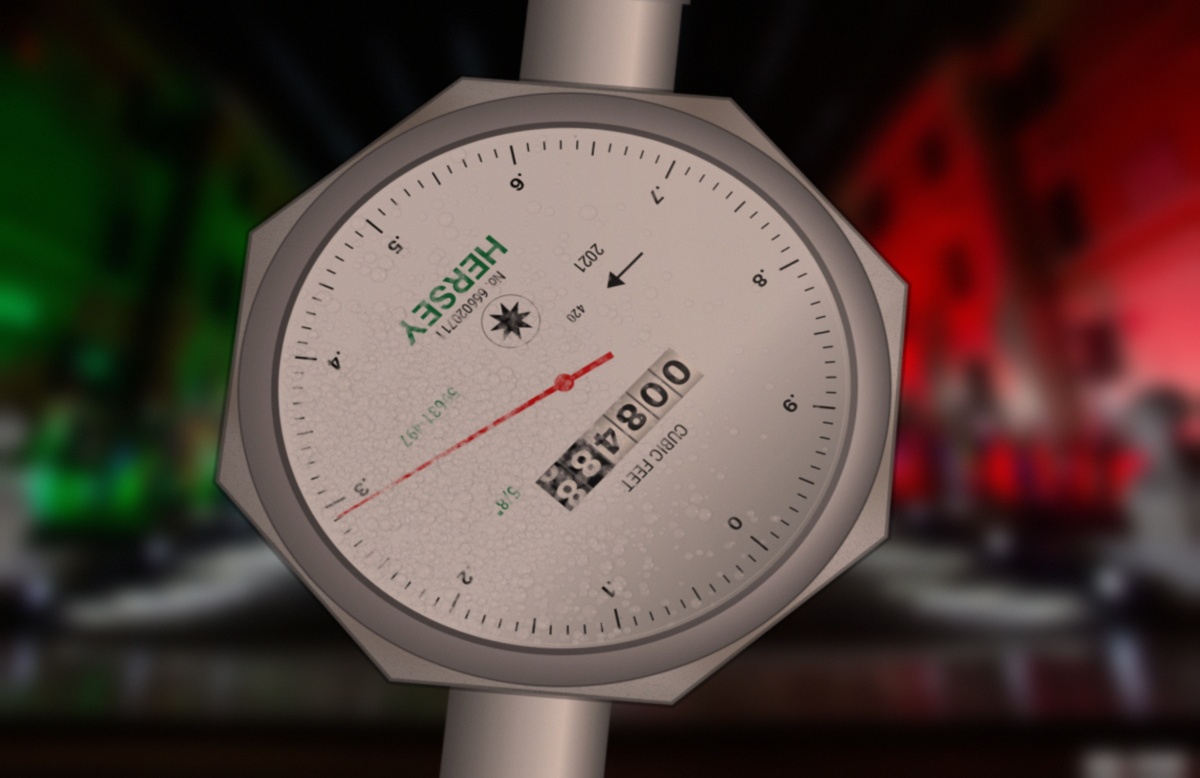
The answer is 8488.29 ft³
